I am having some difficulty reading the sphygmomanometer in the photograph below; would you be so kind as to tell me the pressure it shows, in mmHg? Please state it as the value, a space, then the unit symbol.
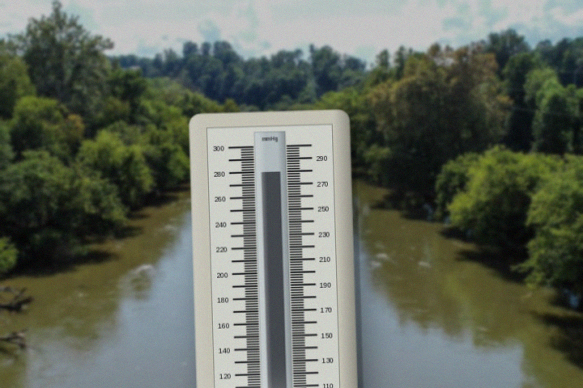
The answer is 280 mmHg
